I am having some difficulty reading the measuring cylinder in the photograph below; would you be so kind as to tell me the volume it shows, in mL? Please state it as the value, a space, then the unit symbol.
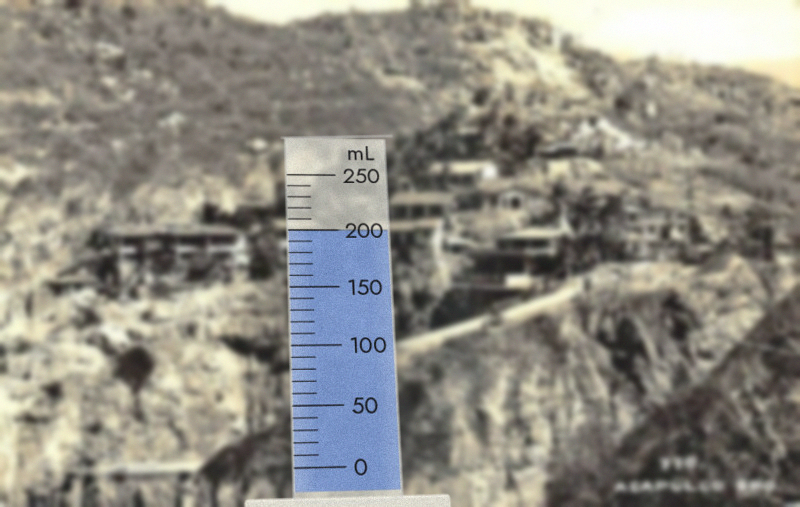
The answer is 200 mL
